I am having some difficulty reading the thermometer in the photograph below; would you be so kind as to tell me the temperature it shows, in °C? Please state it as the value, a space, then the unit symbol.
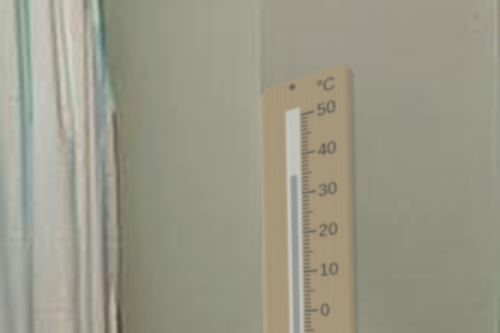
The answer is 35 °C
